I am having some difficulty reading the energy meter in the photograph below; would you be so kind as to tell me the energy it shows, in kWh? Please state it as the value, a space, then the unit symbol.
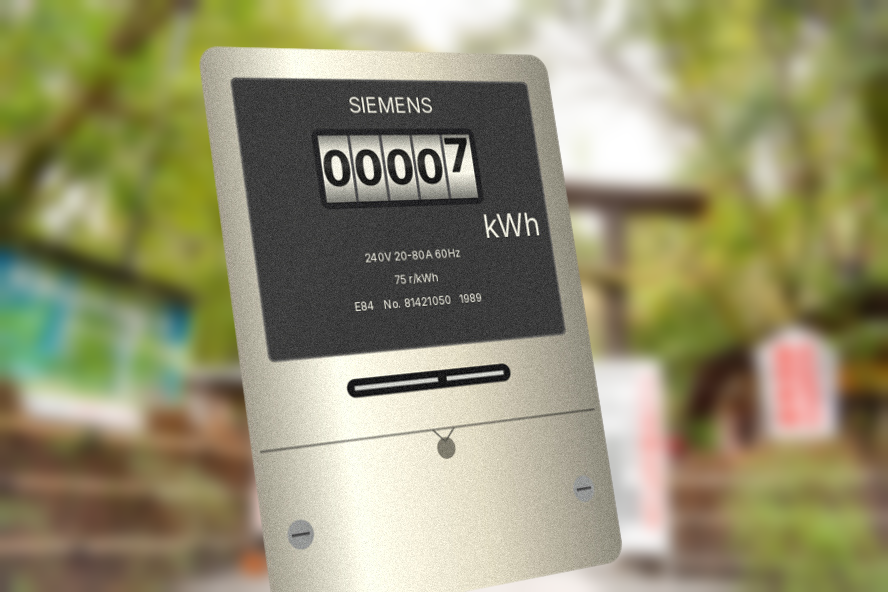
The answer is 7 kWh
